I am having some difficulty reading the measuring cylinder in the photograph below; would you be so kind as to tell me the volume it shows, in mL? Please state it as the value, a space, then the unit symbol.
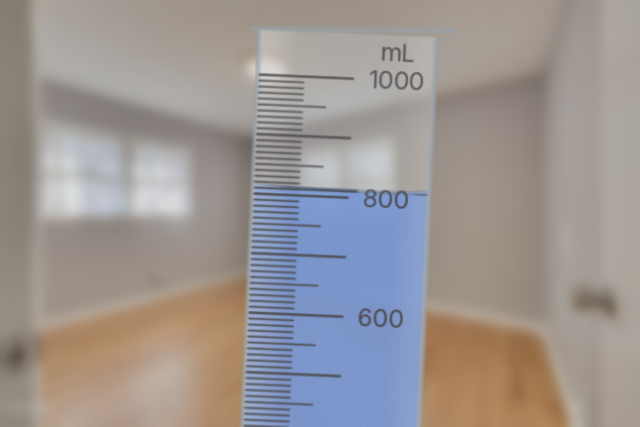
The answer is 810 mL
